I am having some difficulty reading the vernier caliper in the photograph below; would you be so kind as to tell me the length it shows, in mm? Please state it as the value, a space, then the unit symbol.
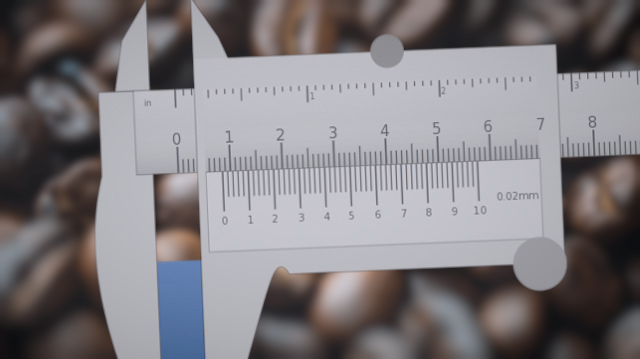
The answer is 8.5 mm
